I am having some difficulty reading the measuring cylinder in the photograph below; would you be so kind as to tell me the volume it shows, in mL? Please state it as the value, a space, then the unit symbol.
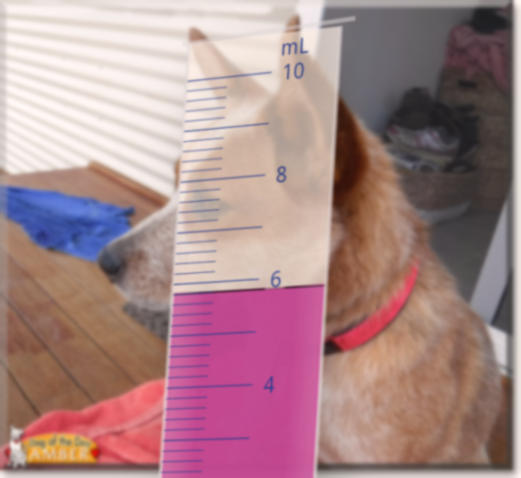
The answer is 5.8 mL
